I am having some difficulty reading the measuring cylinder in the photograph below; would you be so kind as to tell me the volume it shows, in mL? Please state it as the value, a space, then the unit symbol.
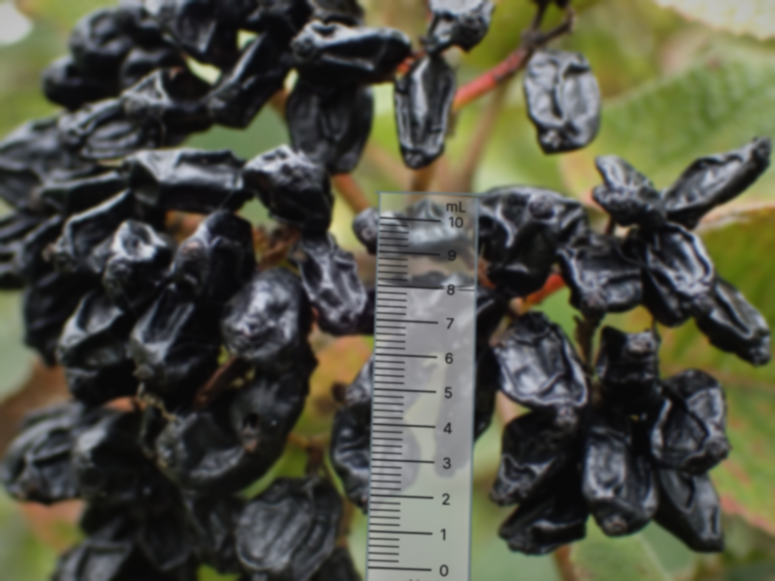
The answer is 8 mL
